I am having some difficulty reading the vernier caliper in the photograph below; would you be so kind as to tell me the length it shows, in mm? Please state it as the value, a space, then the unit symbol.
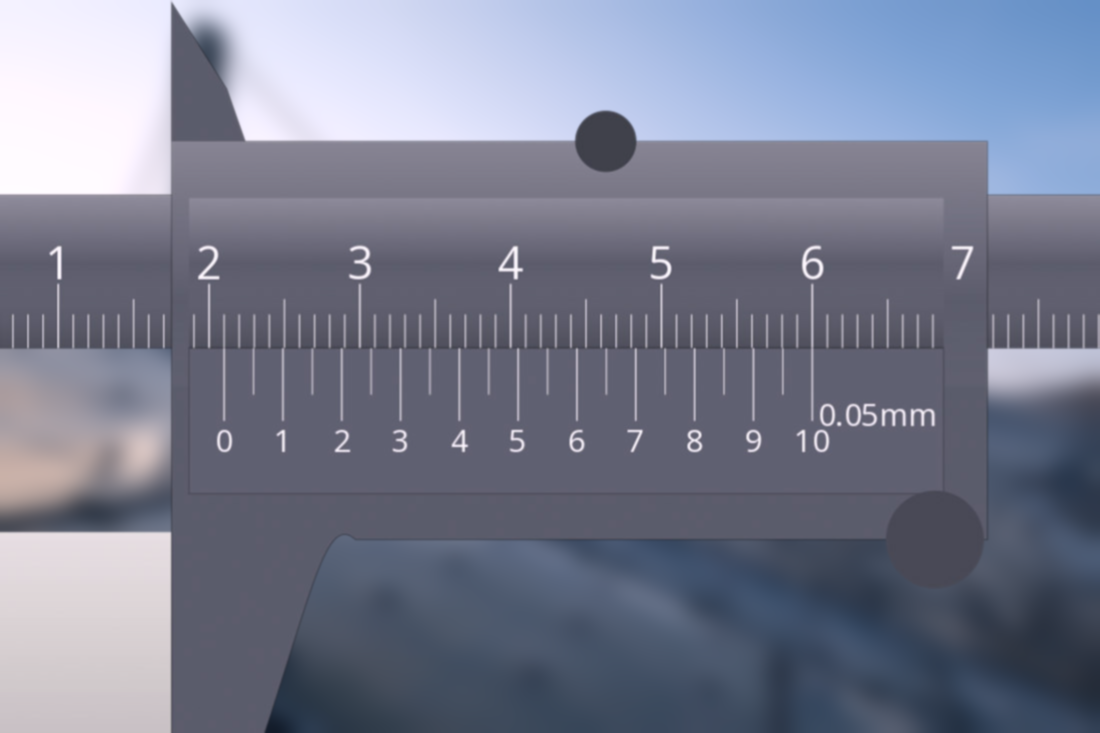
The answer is 21.0 mm
